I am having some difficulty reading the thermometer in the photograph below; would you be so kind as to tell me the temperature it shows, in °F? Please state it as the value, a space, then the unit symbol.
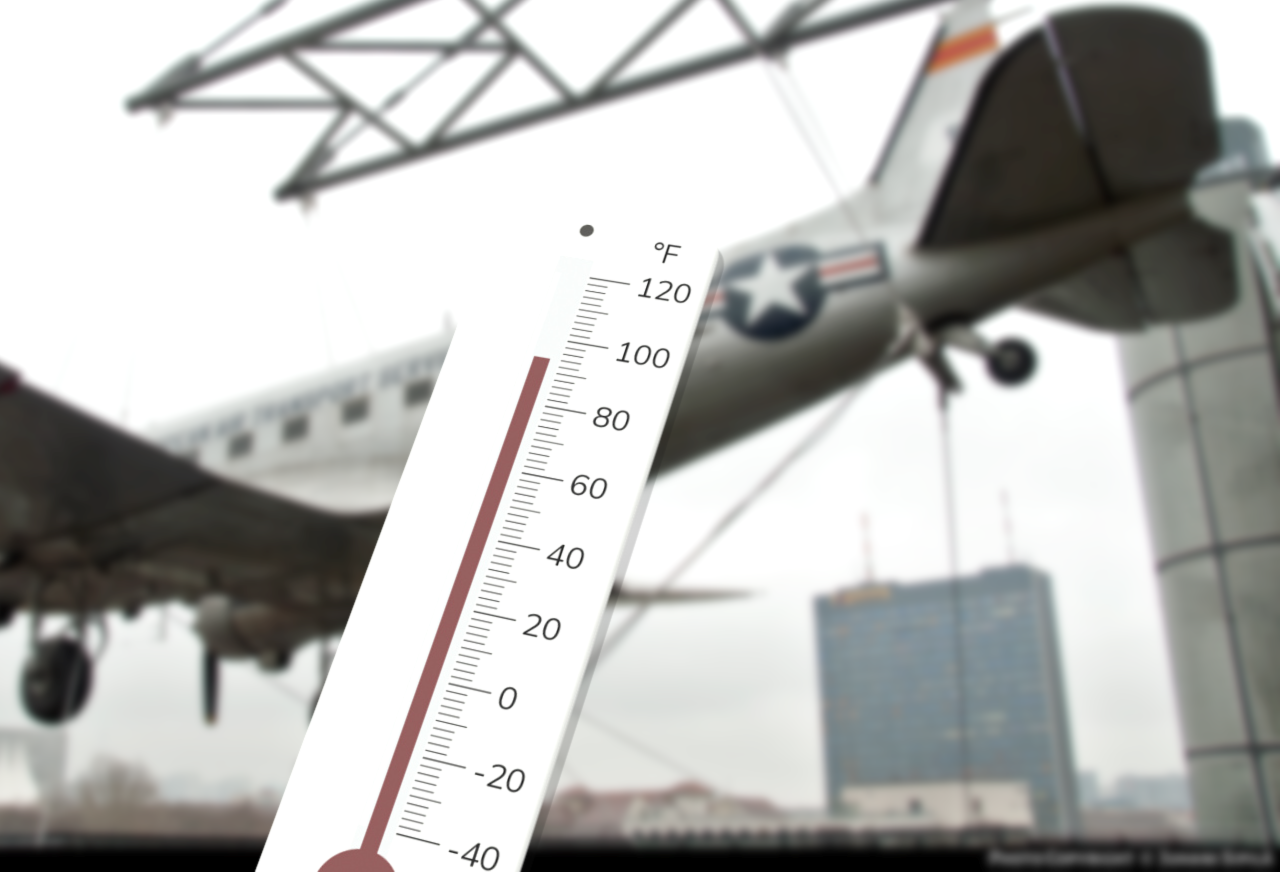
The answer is 94 °F
